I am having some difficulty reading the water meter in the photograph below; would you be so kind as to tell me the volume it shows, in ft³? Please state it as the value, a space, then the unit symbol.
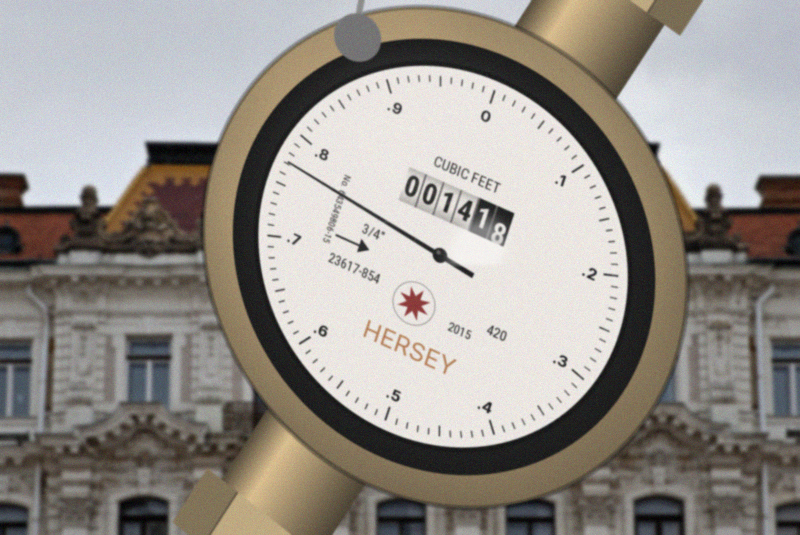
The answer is 1417.77 ft³
